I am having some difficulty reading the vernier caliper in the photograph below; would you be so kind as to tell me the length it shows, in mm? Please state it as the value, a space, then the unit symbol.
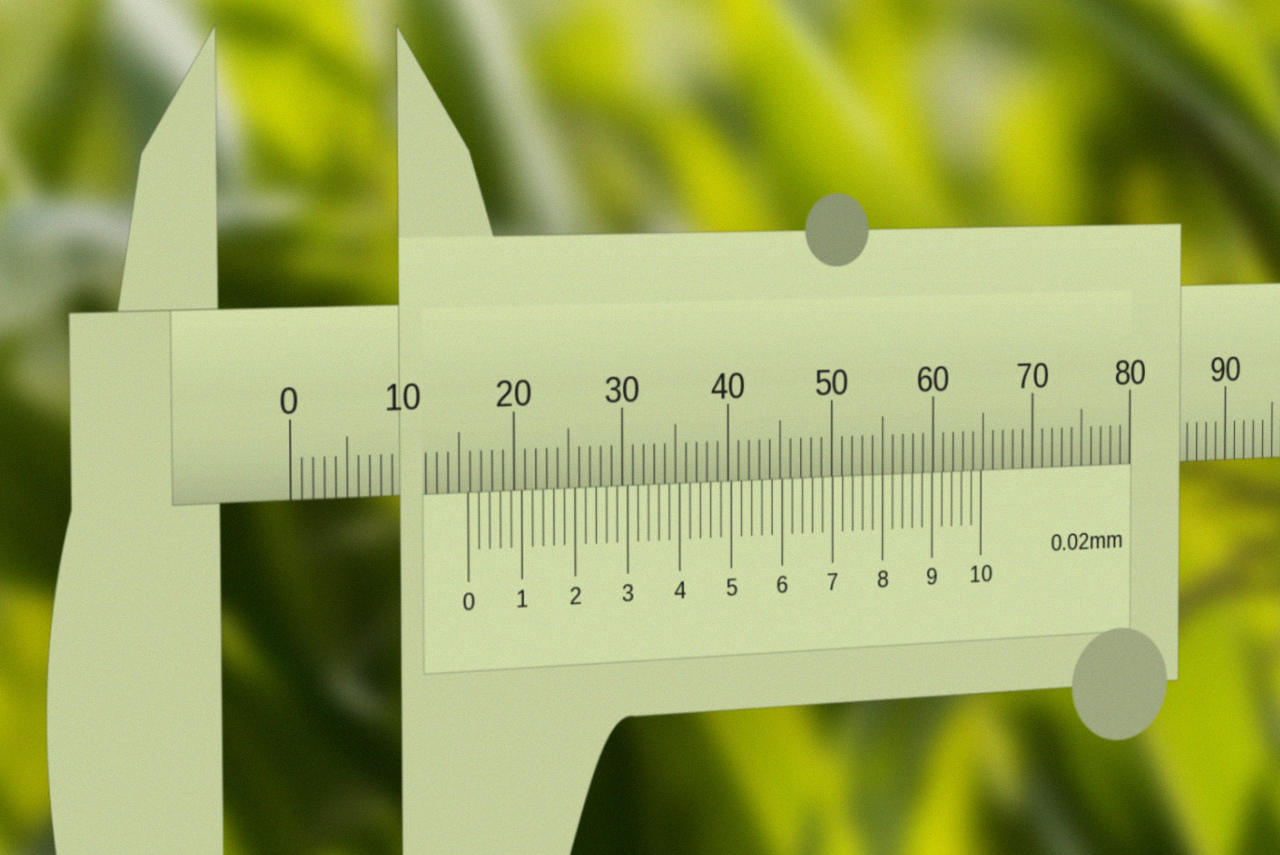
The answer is 15.8 mm
